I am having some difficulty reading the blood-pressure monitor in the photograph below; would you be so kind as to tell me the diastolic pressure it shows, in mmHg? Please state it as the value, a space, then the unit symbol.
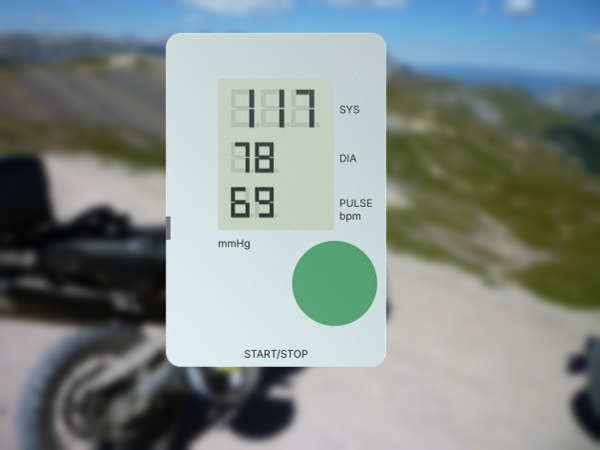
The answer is 78 mmHg
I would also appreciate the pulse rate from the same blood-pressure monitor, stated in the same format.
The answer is 69 bpm
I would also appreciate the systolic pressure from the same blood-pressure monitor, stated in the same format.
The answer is 117 mmHg
